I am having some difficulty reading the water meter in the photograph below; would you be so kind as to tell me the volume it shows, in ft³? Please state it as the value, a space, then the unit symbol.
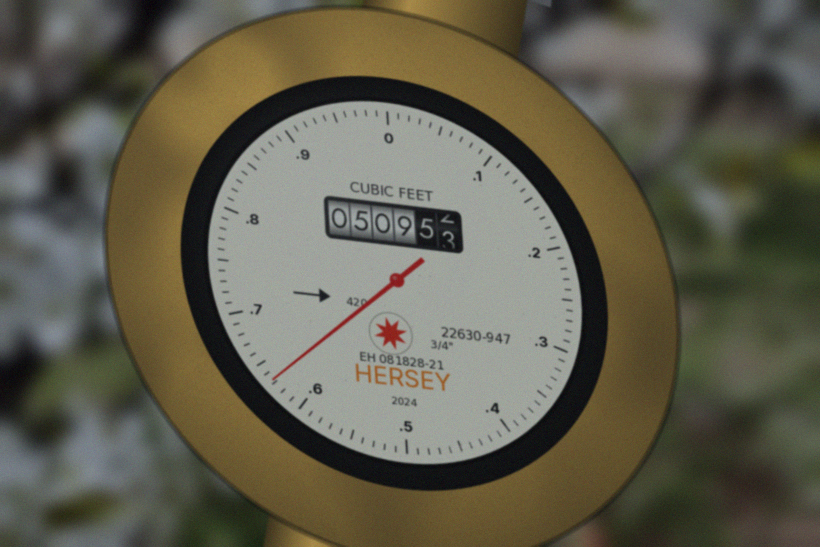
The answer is 50952.63 ft³
